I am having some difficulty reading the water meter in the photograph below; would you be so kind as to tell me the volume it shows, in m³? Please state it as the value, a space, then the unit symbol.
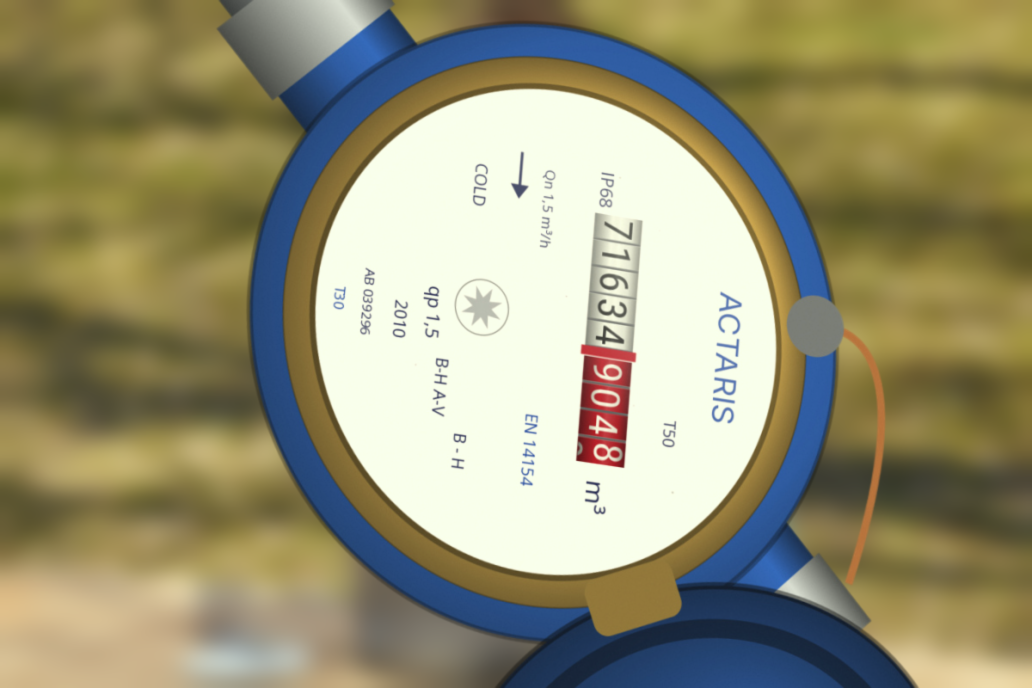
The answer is 71634.9048 m³
